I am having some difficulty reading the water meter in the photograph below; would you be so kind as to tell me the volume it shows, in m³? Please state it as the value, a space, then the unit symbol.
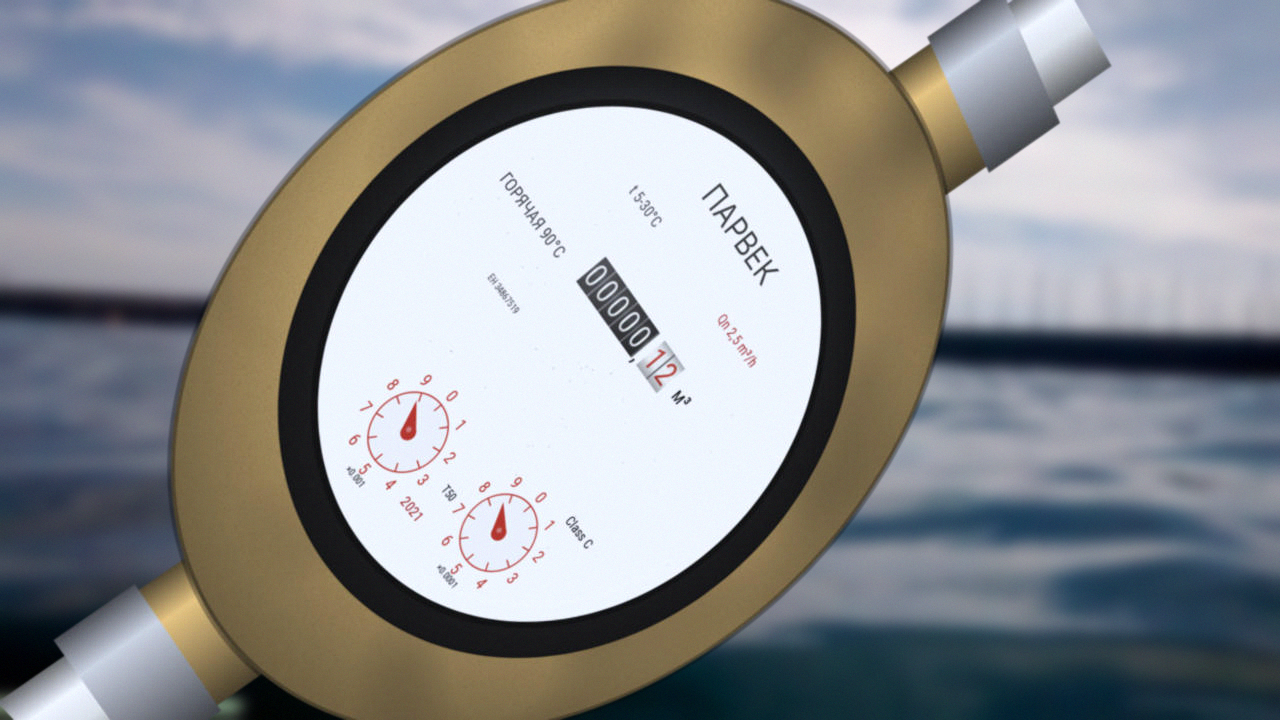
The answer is 0.1288 m³
